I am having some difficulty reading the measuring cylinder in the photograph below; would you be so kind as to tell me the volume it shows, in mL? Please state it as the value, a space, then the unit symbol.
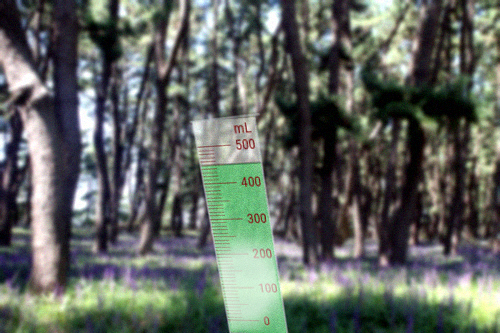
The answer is 450 mL
